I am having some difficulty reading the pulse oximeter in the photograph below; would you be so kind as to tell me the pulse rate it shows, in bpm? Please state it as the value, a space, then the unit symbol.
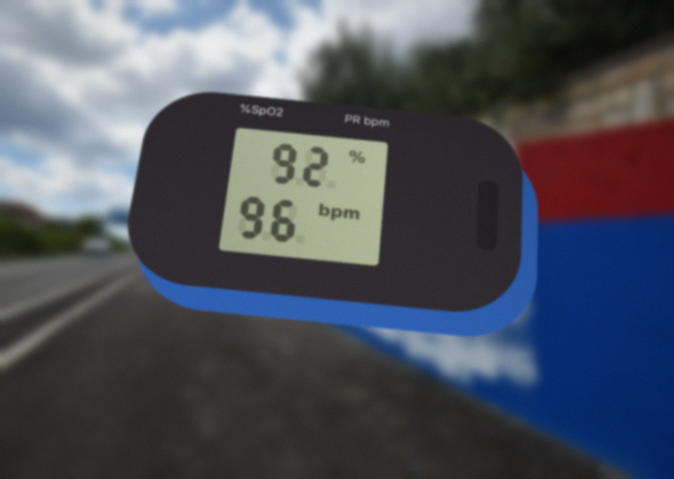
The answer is 96 bpm
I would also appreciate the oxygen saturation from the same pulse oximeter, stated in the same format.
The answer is 92 %
